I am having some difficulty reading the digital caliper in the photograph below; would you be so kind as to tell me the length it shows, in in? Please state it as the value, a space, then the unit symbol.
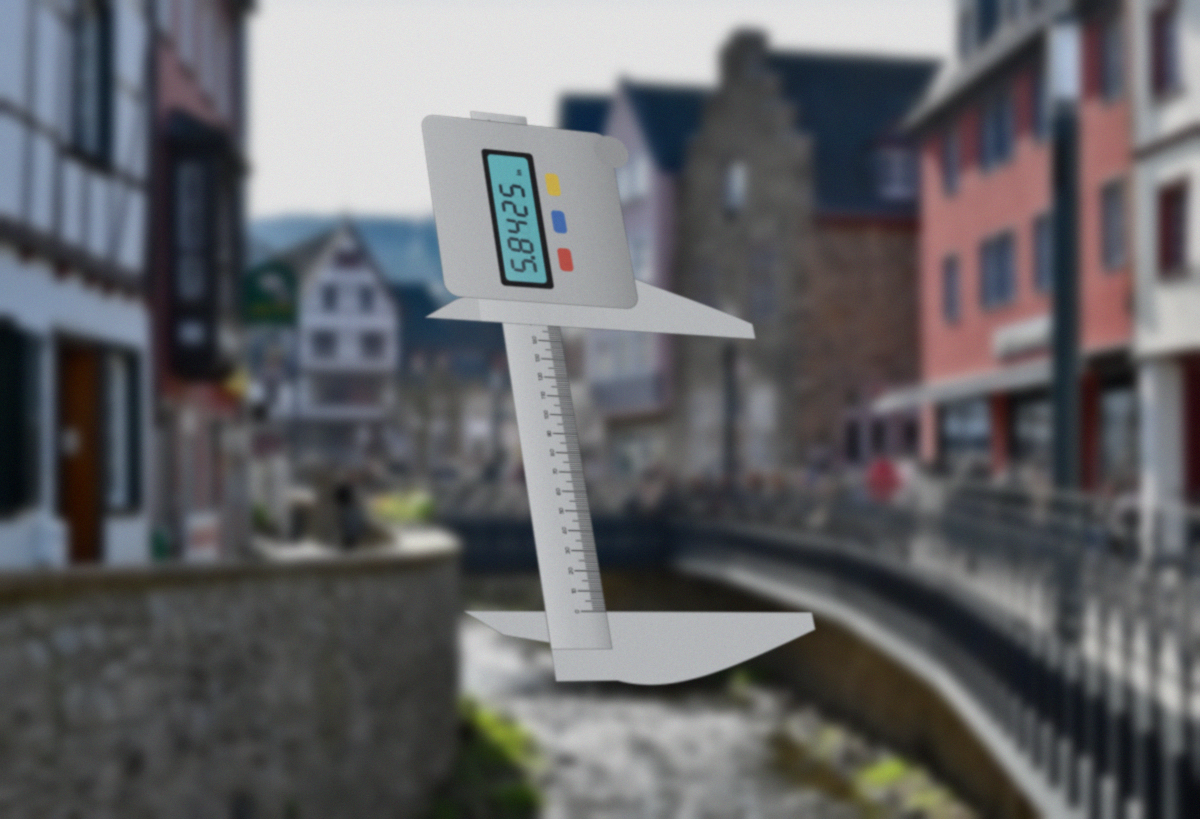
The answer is 5.8425 in
